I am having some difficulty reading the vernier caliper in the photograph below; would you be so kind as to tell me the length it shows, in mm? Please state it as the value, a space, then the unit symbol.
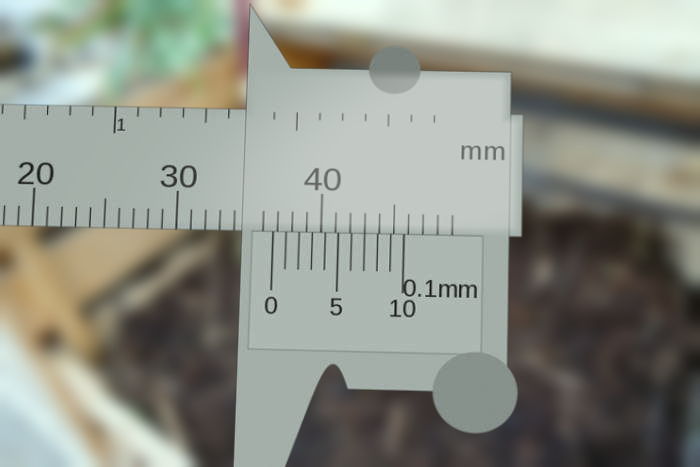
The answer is 36.7 mm
